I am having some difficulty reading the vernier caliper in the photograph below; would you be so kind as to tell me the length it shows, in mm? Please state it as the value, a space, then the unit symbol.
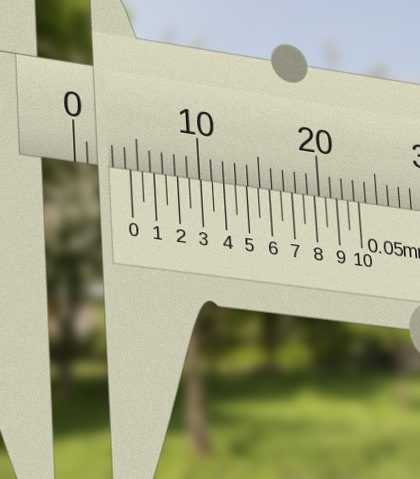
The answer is 4.4 mm
